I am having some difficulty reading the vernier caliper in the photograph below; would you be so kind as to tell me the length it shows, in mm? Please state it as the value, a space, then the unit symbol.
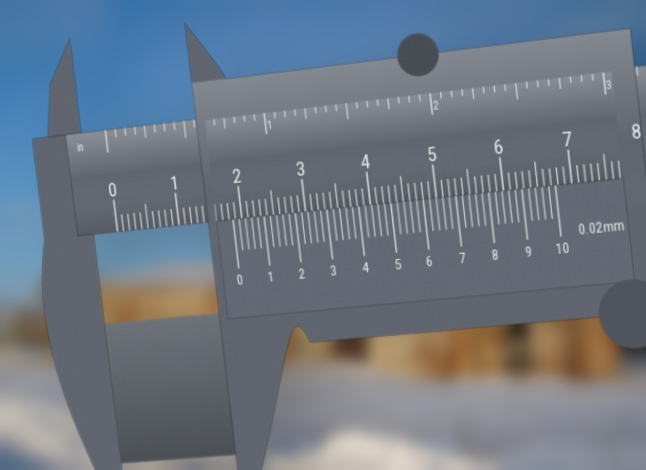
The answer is 18.6 mm
